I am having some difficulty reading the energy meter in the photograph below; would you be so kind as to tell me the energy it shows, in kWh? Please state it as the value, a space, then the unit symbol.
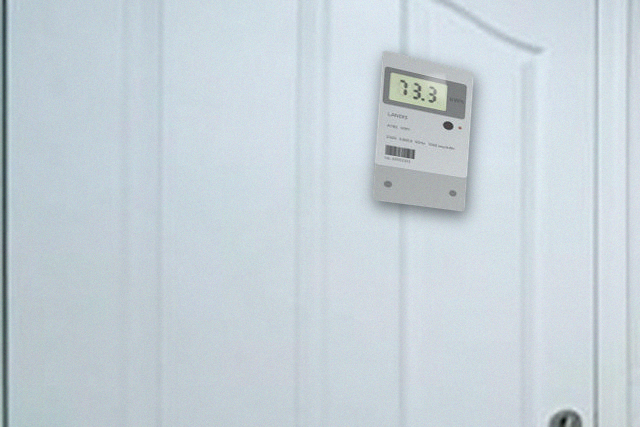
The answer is 73.3 kWh
